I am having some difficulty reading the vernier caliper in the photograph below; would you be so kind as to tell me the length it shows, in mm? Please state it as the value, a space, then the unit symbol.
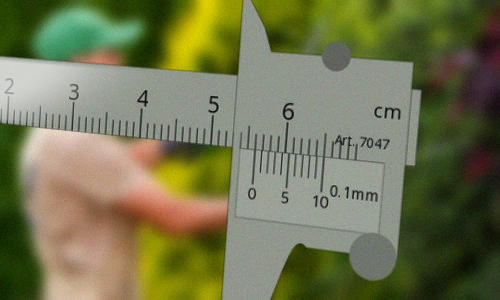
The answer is 56.0 mm
